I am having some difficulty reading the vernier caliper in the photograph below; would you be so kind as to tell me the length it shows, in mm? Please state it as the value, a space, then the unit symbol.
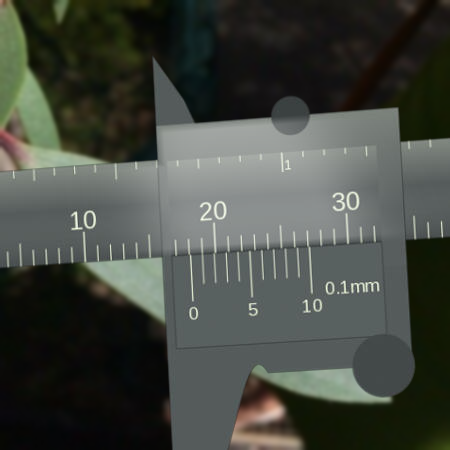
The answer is 18.1 mm
